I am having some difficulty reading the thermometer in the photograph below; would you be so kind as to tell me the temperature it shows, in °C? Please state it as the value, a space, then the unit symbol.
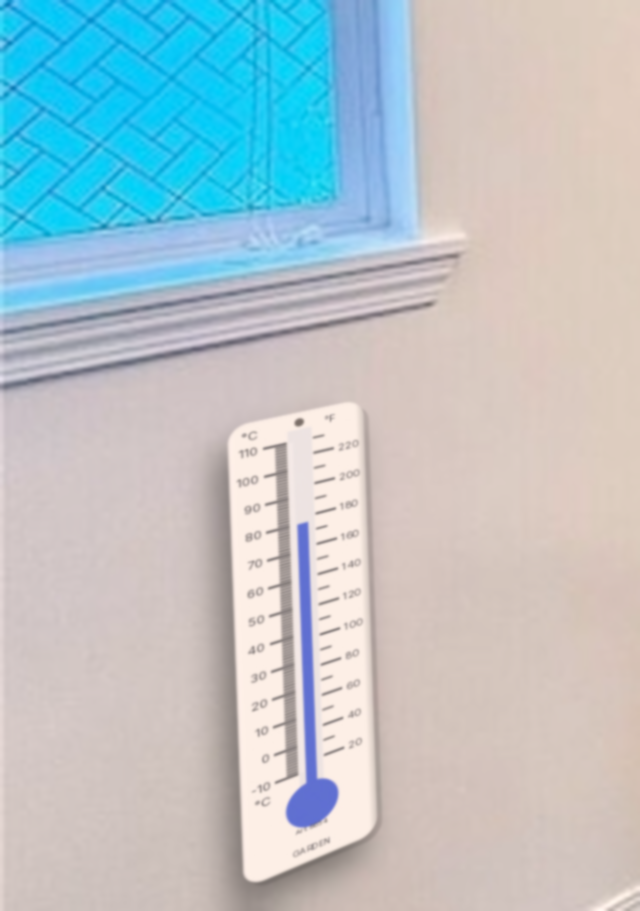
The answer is 80 °C
